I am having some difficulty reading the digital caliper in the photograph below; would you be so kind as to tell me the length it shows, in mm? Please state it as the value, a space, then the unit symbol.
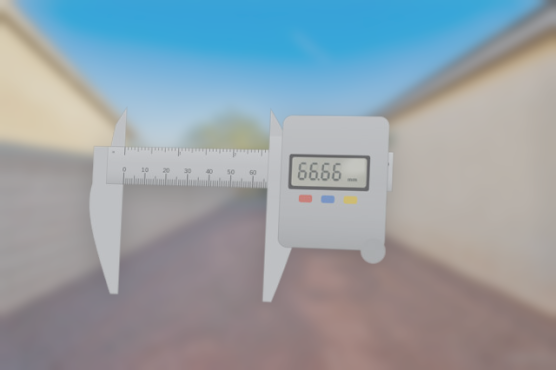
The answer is 66.66 mm
